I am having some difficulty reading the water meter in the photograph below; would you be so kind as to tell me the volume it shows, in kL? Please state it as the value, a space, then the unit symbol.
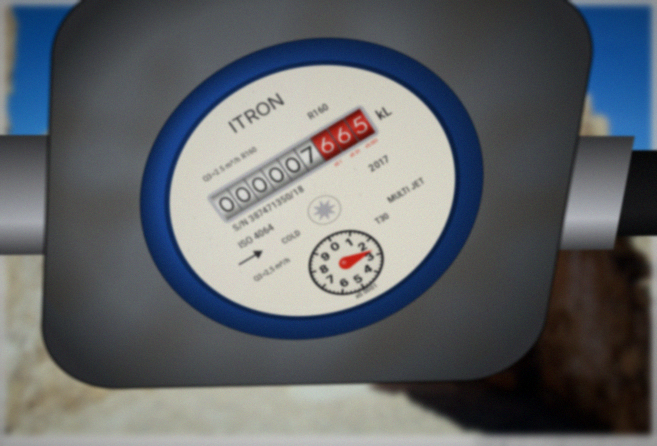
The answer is 7.6652 kL
